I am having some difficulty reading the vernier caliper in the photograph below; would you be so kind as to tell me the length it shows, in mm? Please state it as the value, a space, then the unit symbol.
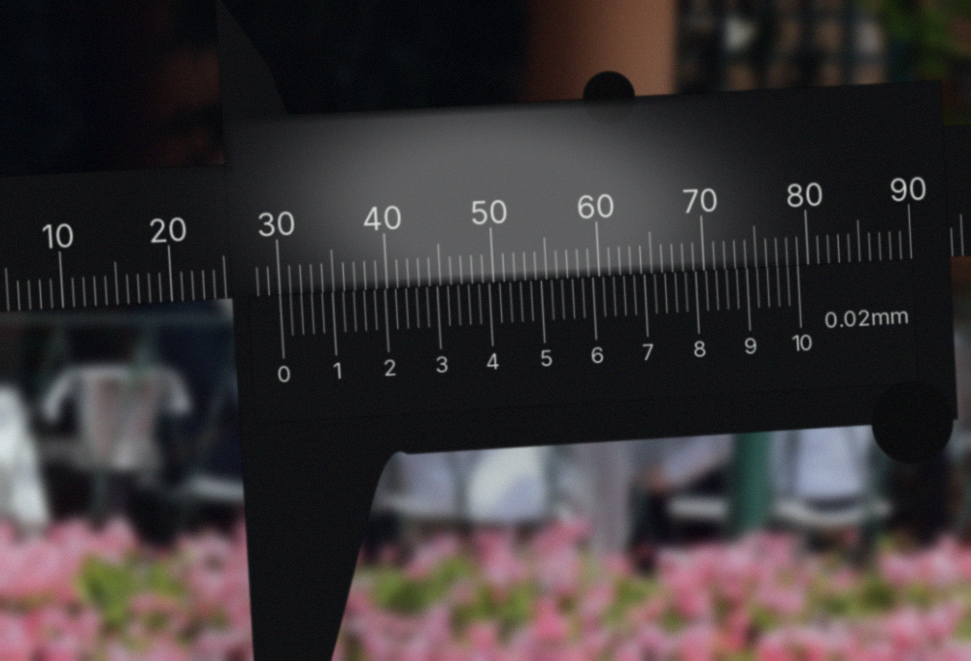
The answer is 30.0 mm
